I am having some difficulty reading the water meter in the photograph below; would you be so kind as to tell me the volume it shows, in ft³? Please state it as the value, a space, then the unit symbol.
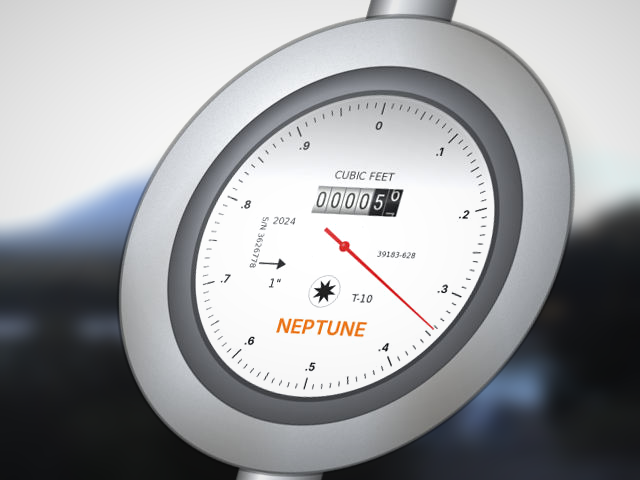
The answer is 56.34 ft³
